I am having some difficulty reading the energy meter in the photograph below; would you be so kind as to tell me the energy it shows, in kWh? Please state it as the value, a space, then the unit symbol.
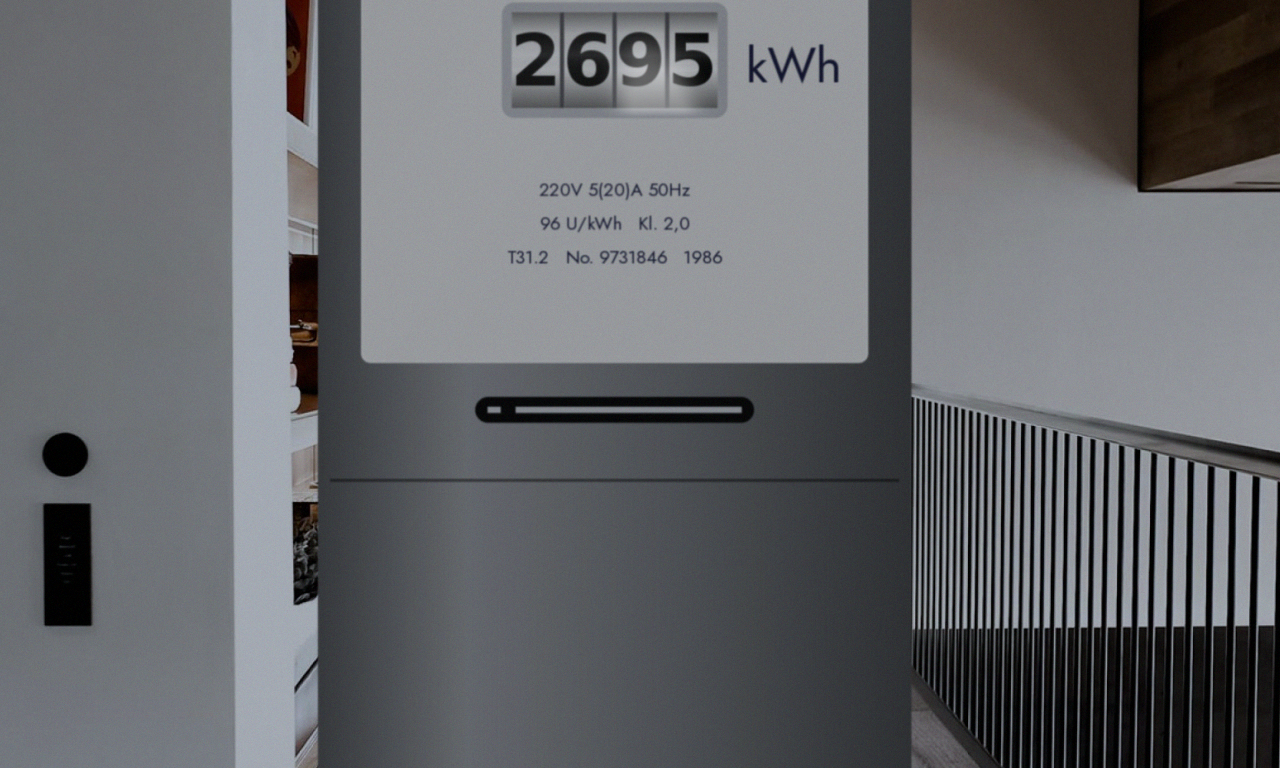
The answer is 2695 kWh
